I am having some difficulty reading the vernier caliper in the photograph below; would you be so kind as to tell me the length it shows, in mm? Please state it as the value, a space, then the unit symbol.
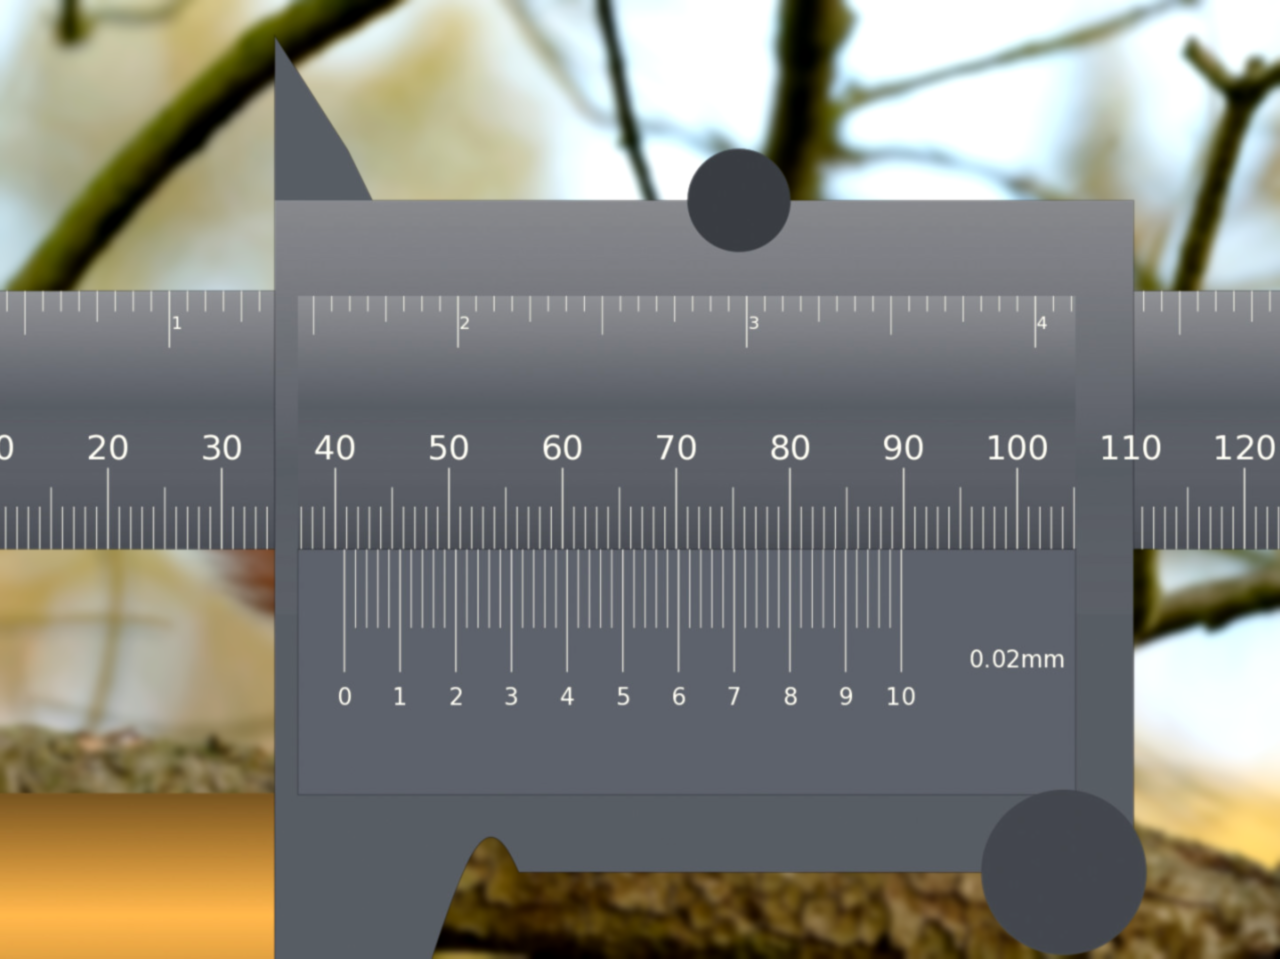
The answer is 40.8 mm
